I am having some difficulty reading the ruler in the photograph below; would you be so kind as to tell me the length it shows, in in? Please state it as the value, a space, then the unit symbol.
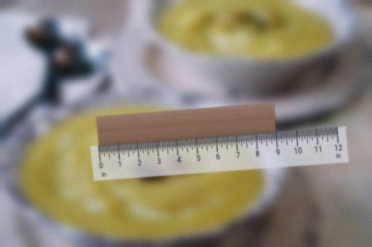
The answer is 9 in
